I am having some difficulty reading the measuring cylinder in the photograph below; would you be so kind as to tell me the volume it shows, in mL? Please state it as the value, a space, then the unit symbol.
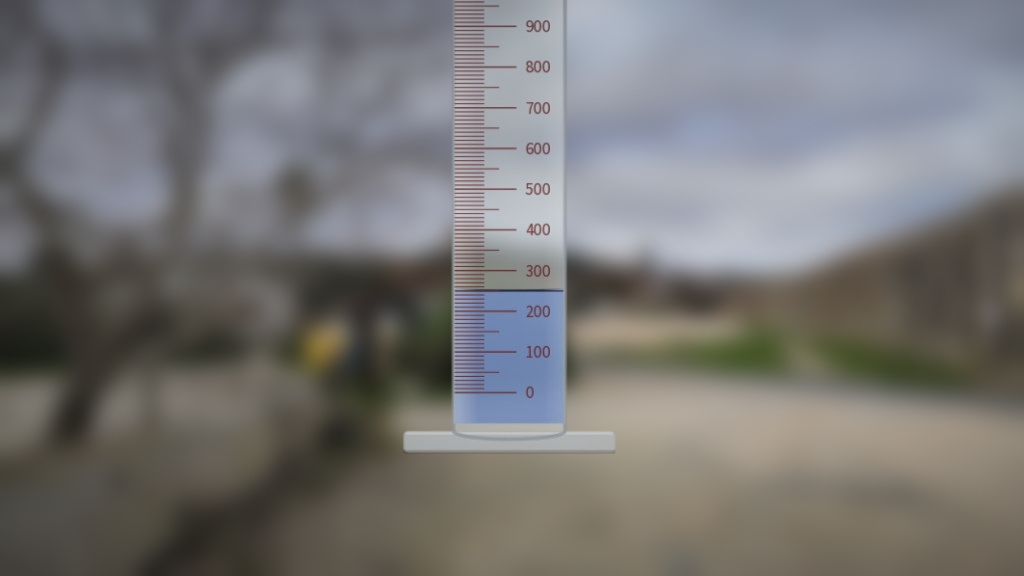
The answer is 250 mL
